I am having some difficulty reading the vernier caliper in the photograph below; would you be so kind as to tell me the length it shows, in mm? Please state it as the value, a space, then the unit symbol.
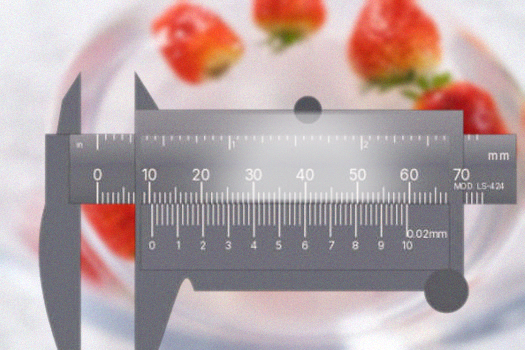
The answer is 10.5 mm
